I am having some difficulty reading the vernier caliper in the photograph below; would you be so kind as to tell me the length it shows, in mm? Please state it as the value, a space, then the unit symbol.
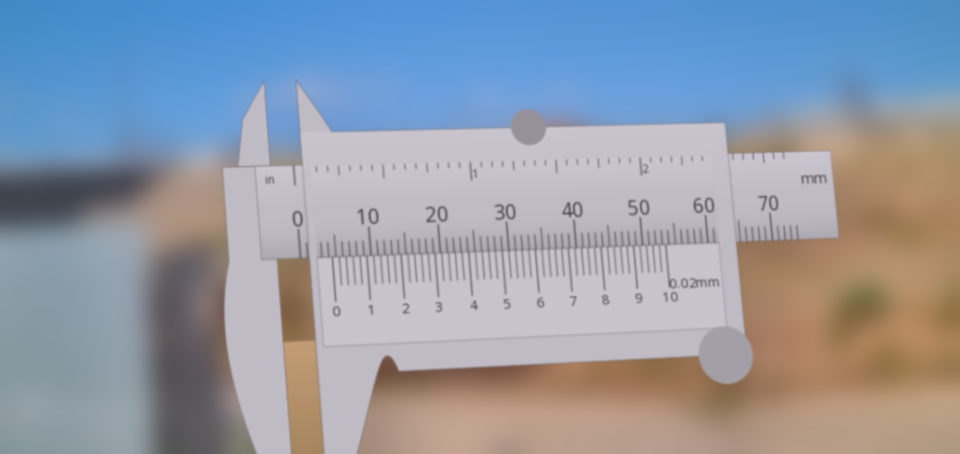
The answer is 4.5 mm
